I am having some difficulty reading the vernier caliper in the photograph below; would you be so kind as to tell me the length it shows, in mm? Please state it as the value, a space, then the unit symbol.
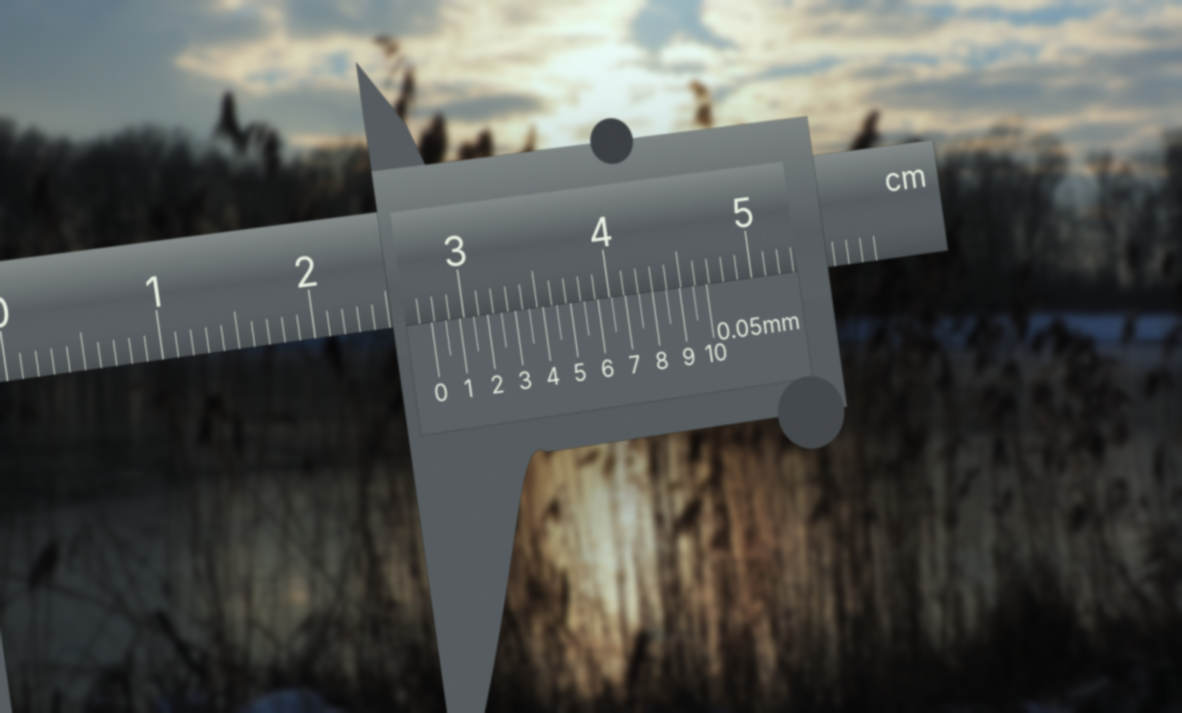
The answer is 27.8 mm
